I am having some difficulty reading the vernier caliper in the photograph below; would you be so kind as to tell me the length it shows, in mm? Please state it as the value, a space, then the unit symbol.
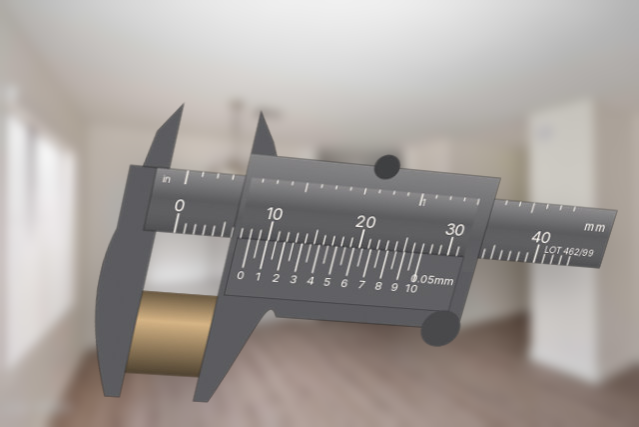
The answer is 8.0 mm
